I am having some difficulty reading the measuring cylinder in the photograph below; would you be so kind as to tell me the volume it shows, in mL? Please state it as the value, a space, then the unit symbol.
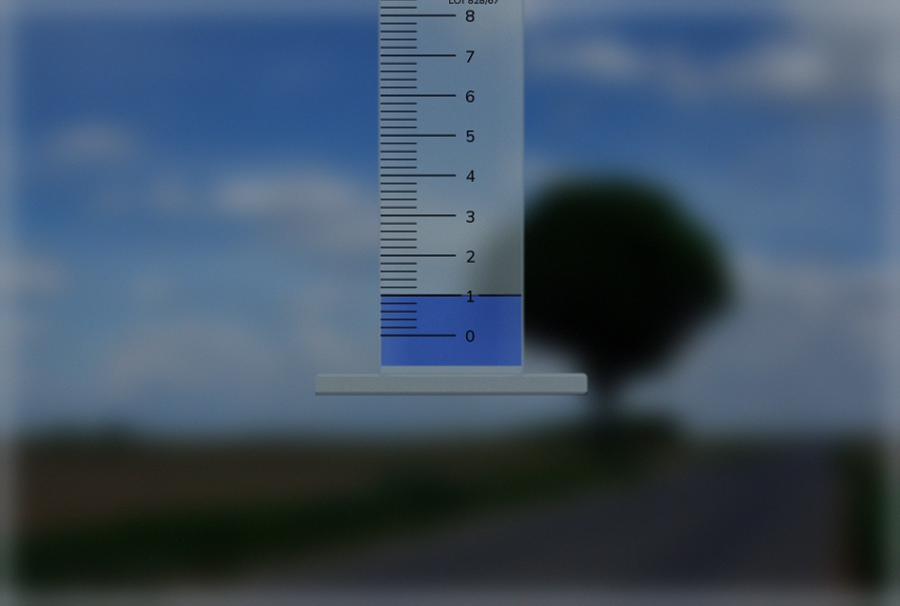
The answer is 1 mL
